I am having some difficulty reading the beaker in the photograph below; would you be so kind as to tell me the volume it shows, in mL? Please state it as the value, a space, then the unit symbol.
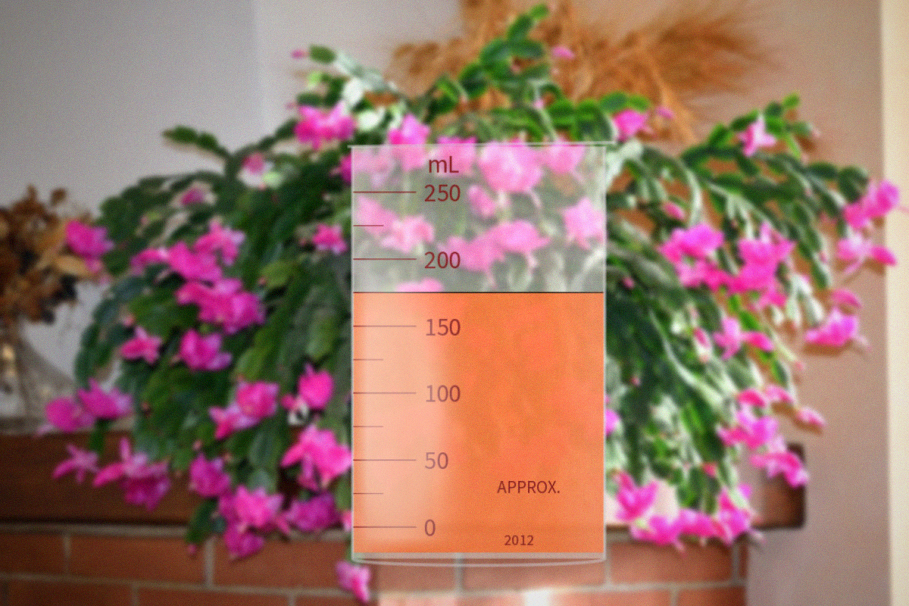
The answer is 175 mL
